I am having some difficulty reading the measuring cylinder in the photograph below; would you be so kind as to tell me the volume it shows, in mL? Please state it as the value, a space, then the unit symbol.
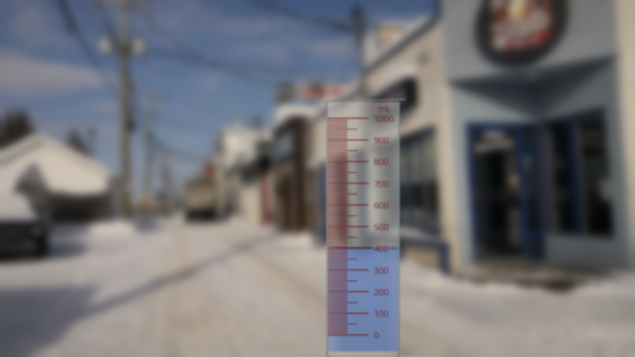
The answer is 400 mL
